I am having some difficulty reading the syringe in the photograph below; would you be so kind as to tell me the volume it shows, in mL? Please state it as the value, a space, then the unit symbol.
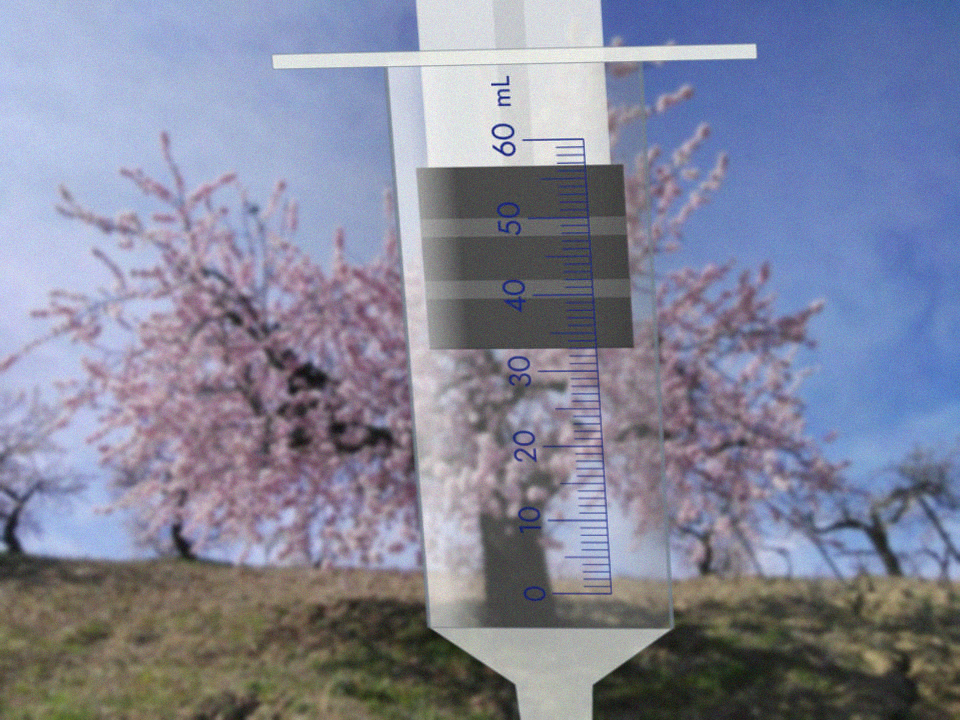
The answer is 33 mL
